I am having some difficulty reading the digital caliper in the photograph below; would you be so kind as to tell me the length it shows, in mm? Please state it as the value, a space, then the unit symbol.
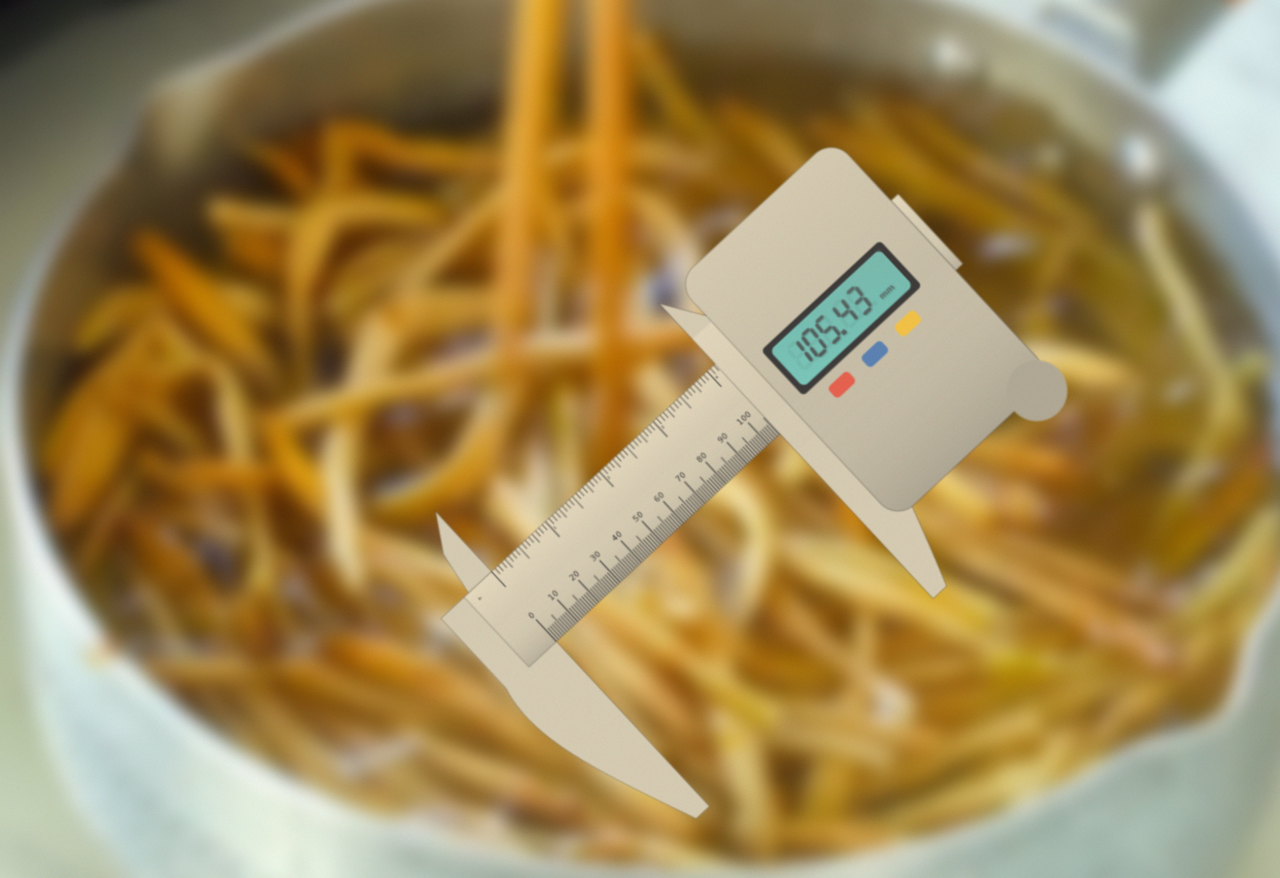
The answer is 105.43 mm
